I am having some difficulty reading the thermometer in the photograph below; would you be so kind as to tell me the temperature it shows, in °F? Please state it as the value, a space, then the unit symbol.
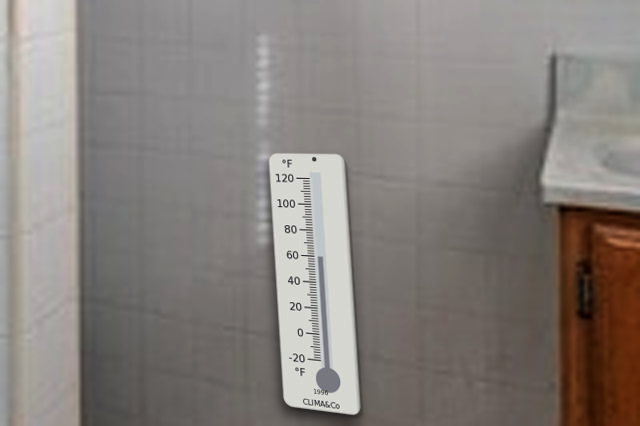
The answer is 60 °F
